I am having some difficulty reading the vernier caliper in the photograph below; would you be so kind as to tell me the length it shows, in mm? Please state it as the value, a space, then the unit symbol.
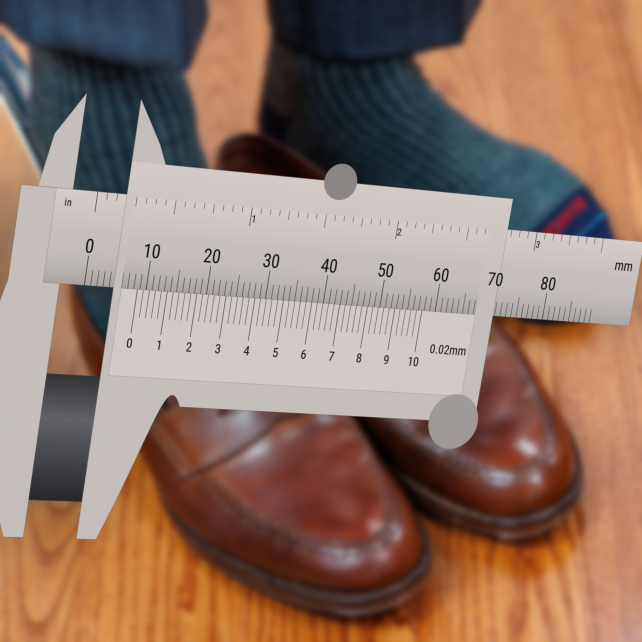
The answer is 8.6 mm
